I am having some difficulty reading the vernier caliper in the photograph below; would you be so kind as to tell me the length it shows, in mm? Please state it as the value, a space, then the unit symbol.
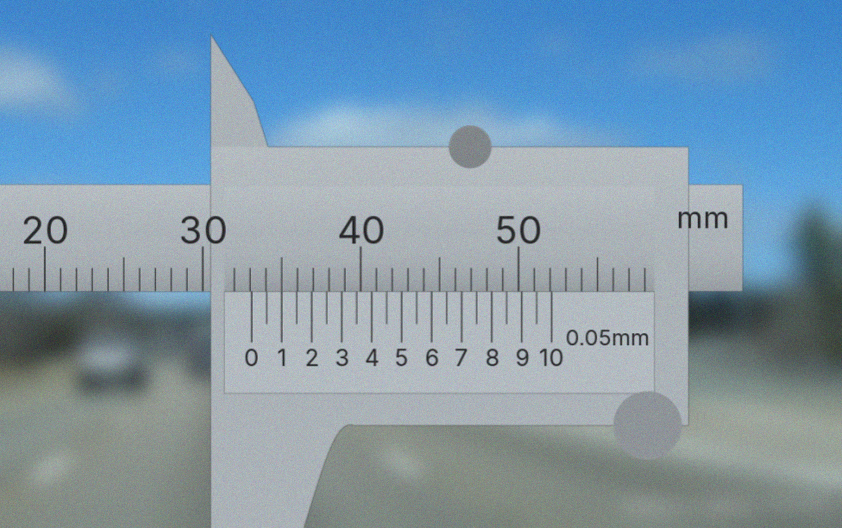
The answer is 33.1 mm
